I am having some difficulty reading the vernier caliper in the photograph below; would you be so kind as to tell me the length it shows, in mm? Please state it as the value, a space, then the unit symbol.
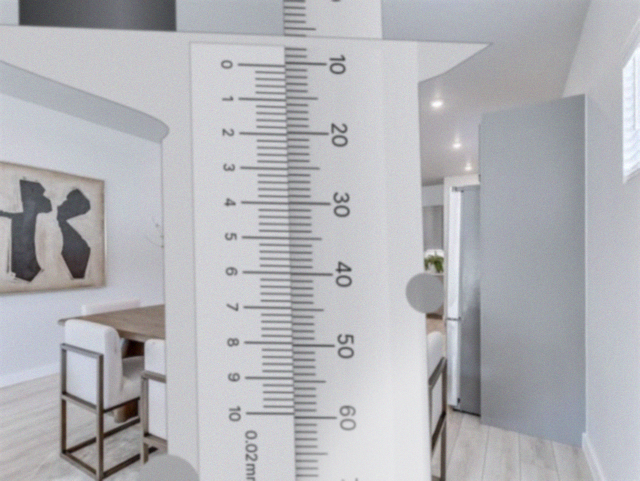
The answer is 10.5 mm
